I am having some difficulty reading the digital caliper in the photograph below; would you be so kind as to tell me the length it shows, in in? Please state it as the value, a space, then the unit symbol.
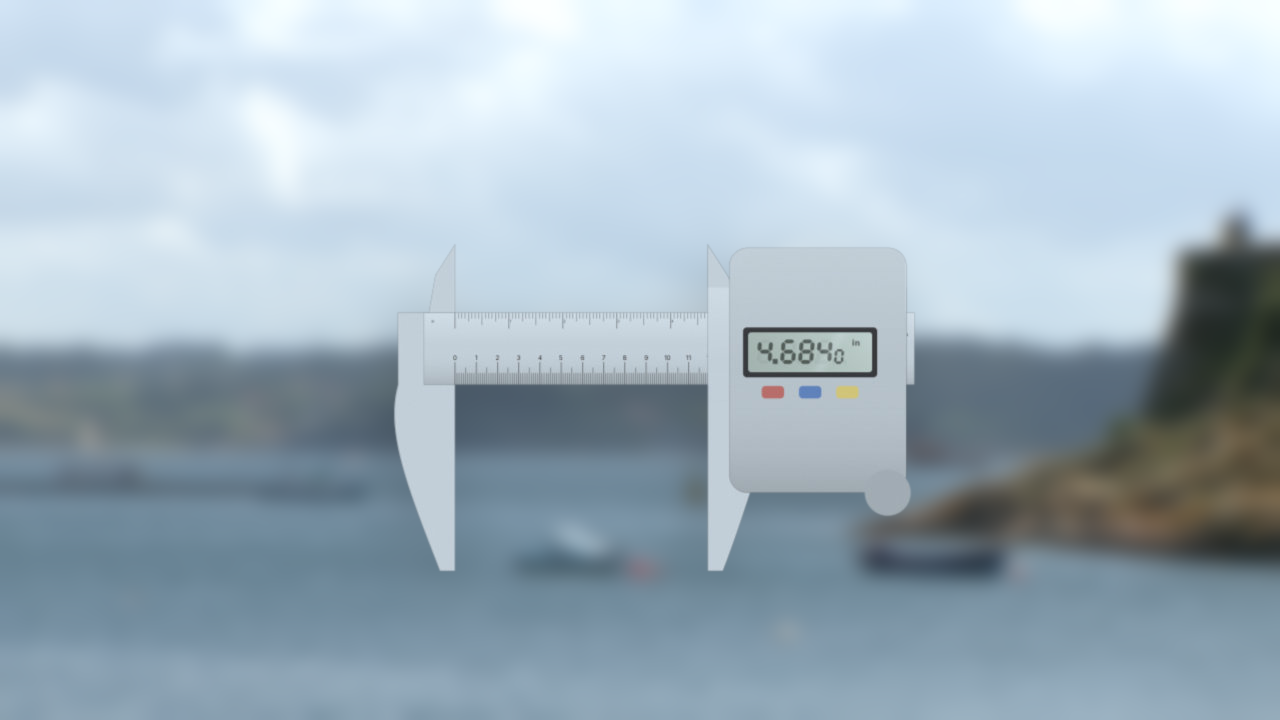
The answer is 4.6840 in
